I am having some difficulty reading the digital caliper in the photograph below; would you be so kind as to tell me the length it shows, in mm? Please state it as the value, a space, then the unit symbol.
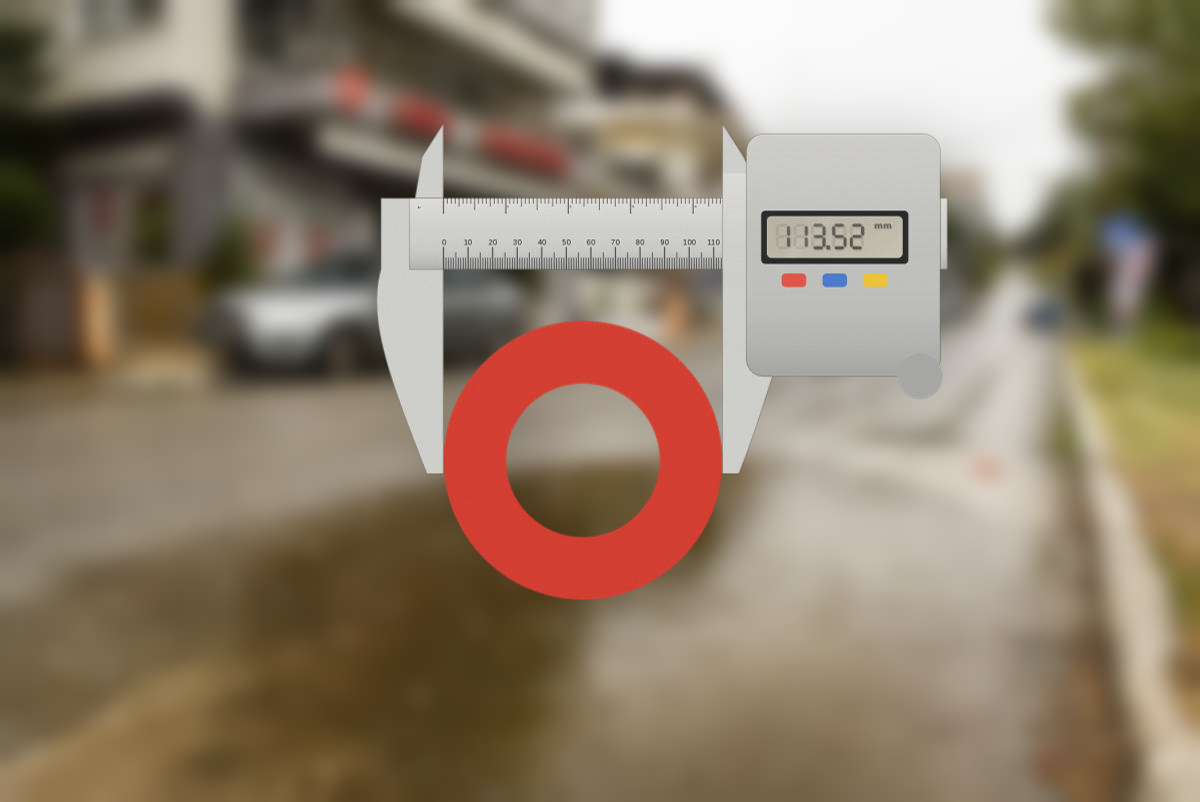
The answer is 113.52 mm
